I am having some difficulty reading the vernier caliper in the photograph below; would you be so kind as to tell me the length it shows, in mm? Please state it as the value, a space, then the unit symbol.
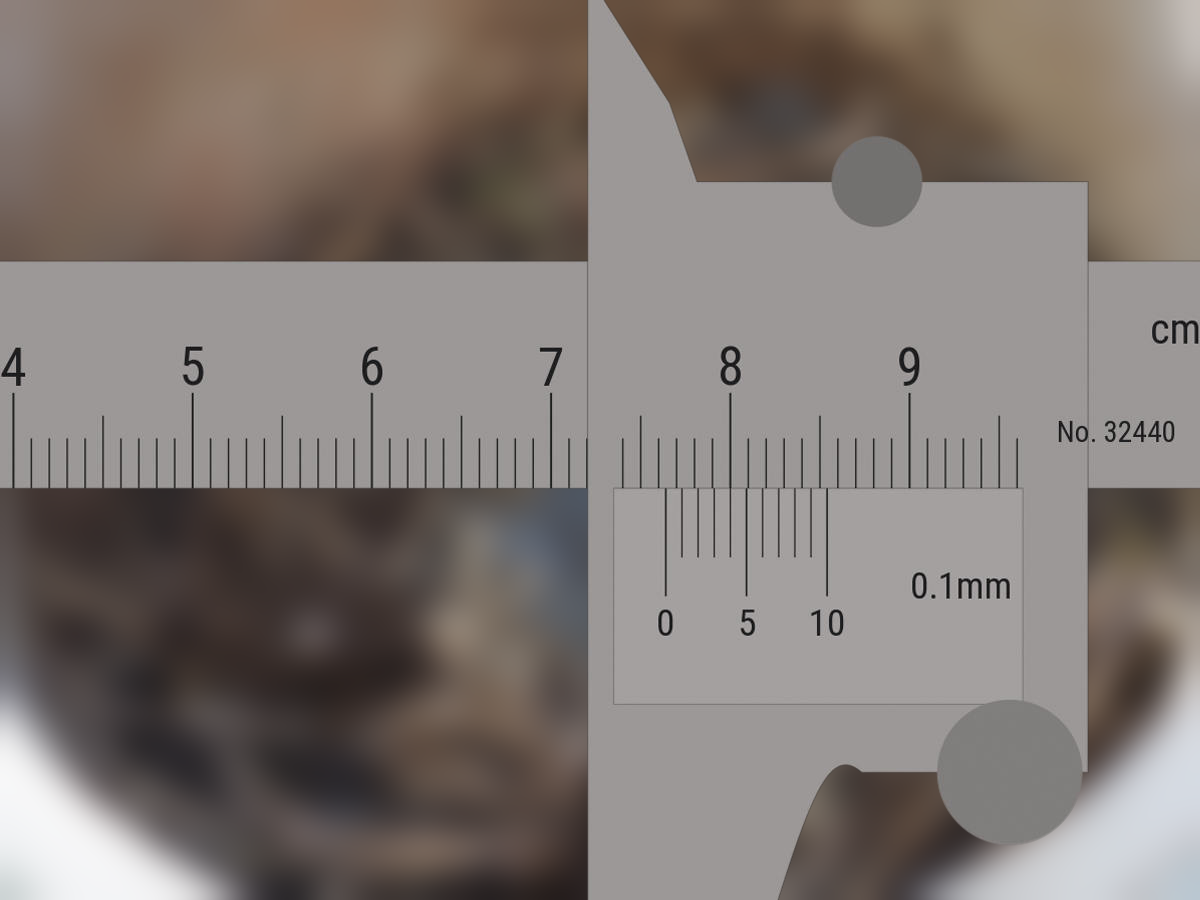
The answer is 76.4 mm
